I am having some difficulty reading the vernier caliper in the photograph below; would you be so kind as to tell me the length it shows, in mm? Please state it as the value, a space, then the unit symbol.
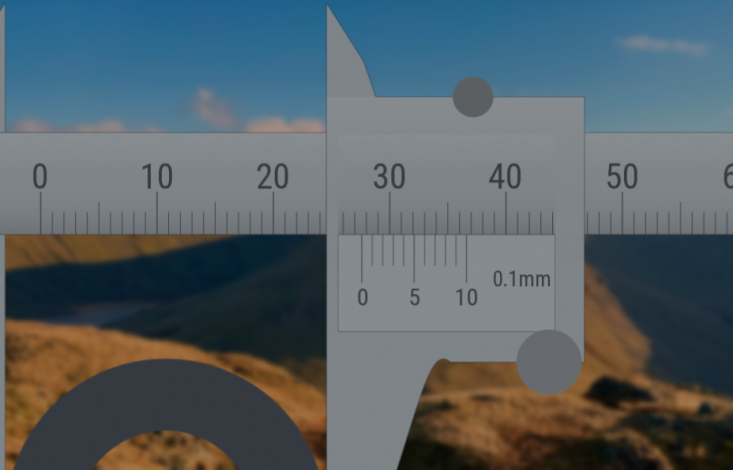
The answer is 27.6 mm
